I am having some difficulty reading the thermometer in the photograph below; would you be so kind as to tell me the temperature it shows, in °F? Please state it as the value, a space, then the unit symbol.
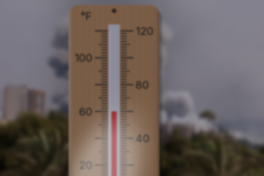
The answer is 60 °F
